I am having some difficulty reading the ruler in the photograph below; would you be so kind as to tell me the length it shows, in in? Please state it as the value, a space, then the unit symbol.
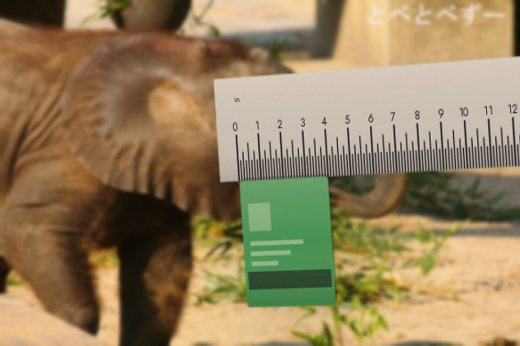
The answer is 4 in
